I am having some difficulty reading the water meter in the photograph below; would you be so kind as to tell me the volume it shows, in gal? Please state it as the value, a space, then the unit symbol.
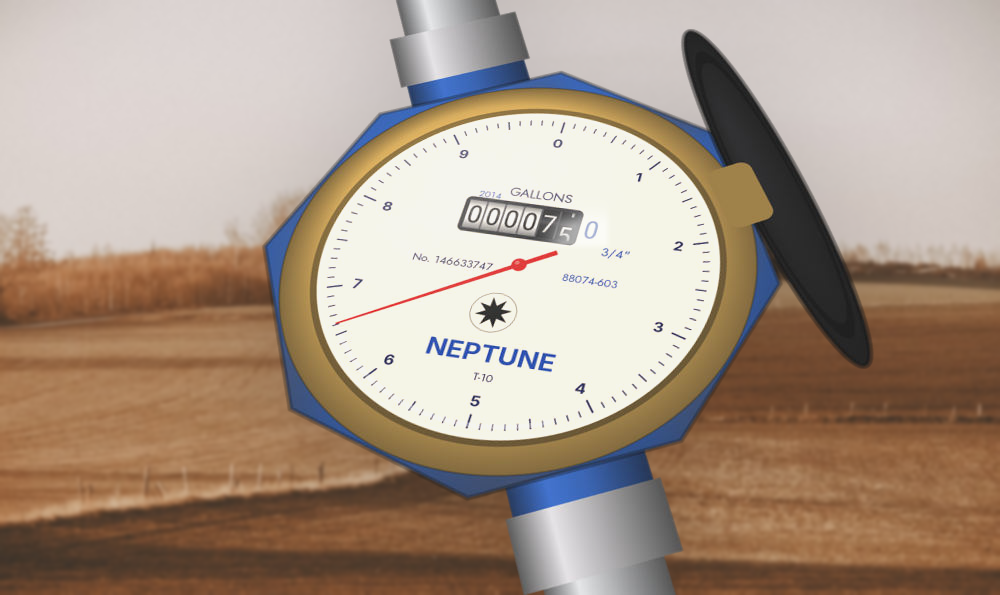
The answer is 746.6 gal
